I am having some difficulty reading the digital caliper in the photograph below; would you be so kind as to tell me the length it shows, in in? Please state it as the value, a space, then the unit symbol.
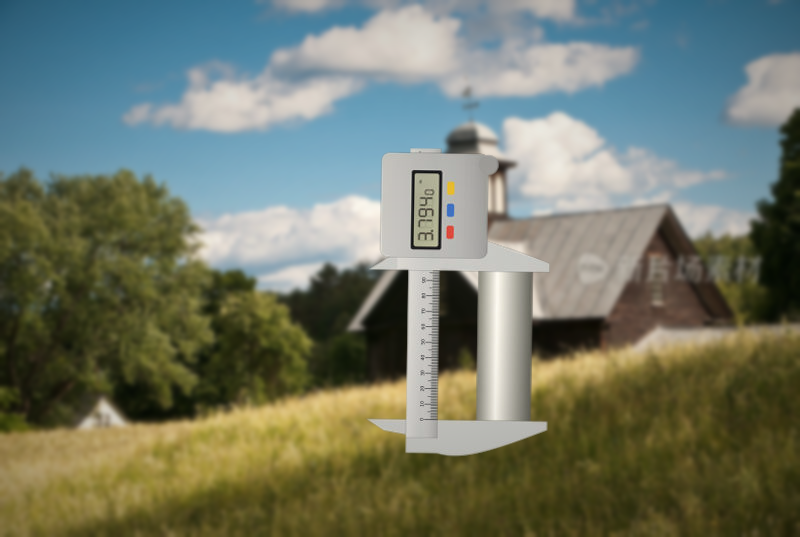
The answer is 3.7940 in
